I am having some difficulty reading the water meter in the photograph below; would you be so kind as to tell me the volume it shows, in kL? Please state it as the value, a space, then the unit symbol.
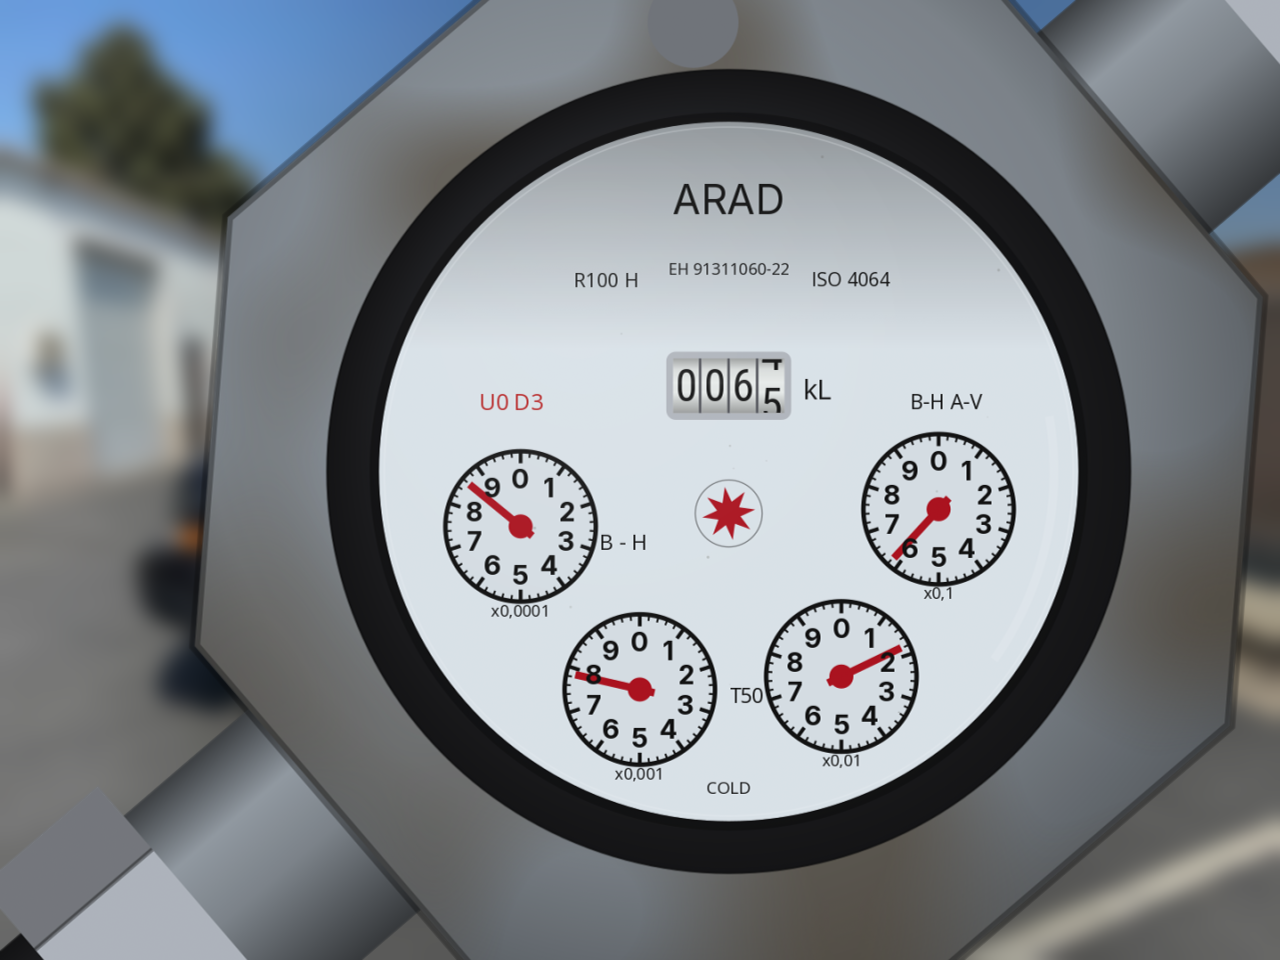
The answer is 64.6178 kL
